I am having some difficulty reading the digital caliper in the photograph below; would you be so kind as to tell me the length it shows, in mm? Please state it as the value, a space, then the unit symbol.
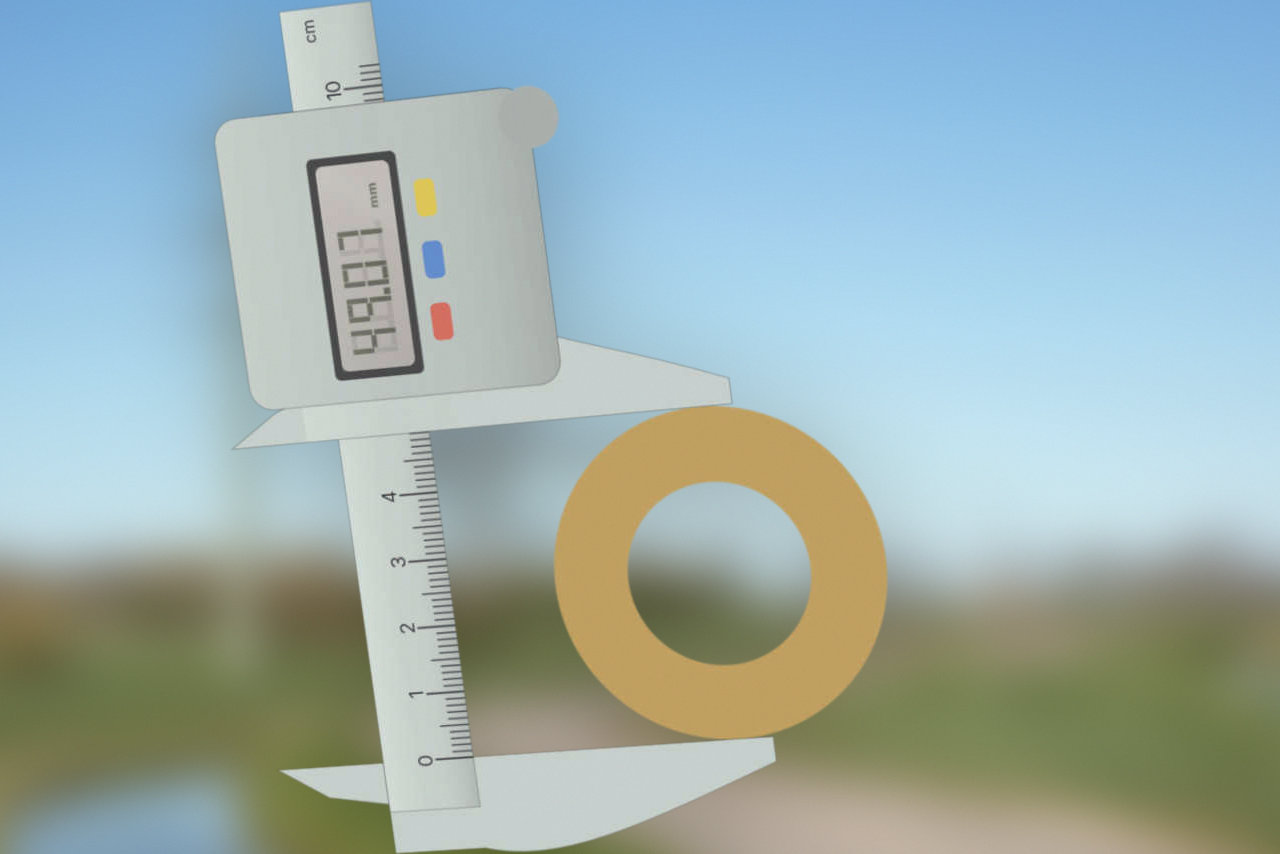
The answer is 49.07 mm
